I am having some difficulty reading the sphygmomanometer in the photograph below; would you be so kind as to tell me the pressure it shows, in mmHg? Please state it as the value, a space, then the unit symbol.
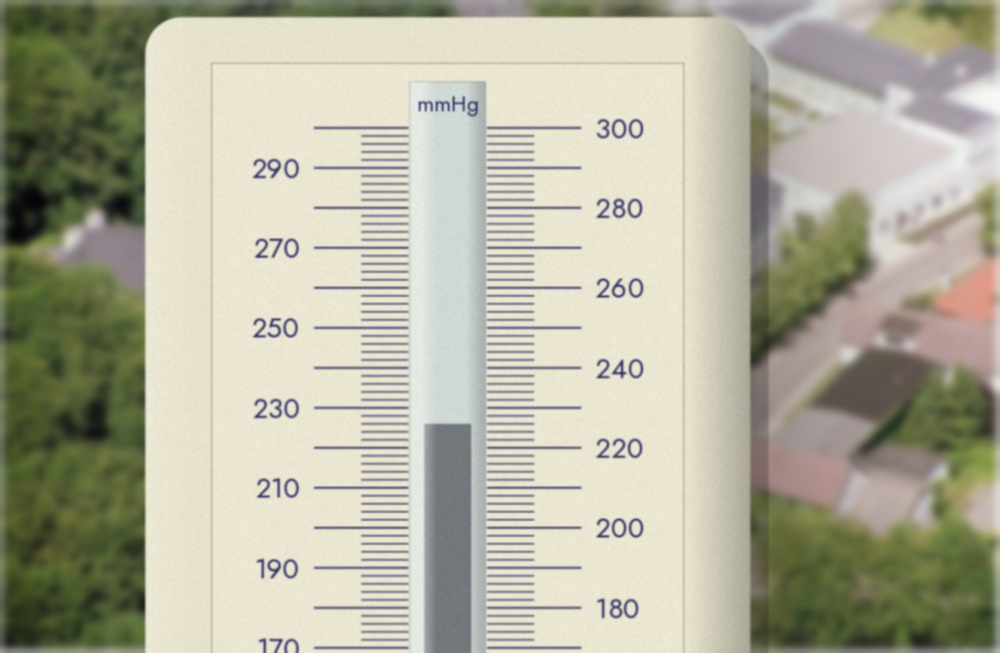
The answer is 226 mmHg
